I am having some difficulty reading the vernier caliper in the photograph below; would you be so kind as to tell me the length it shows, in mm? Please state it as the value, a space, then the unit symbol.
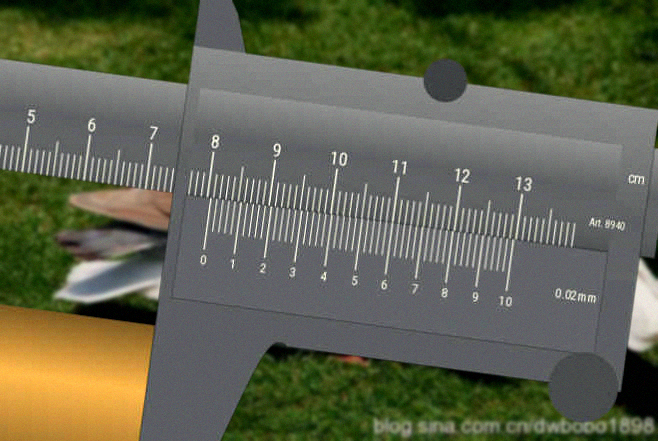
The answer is 80.6 mm
